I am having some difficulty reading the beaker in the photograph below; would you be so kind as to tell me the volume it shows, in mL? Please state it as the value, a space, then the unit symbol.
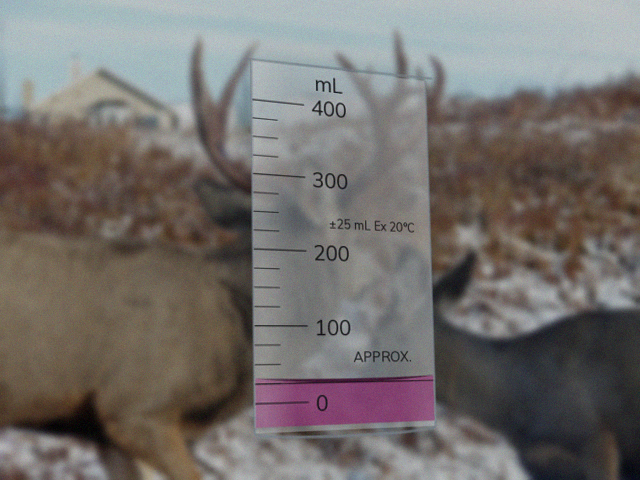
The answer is 25 mL
